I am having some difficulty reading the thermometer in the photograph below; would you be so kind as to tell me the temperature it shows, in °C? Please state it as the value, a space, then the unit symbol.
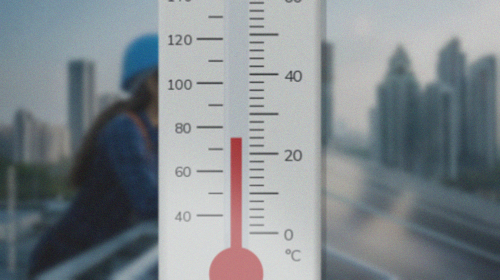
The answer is 24 °C
